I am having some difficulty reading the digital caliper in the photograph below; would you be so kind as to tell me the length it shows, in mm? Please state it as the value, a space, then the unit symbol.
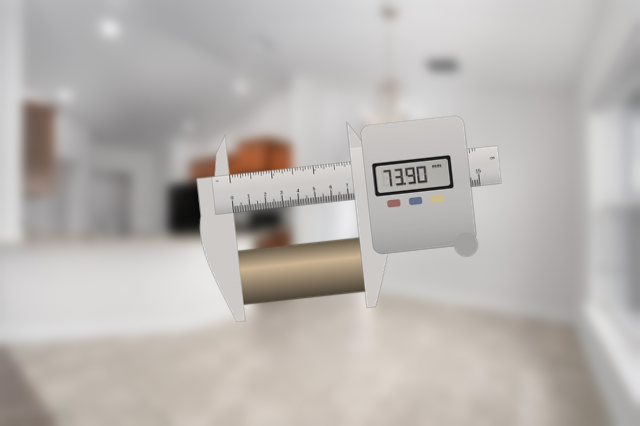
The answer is 73.90 mm
